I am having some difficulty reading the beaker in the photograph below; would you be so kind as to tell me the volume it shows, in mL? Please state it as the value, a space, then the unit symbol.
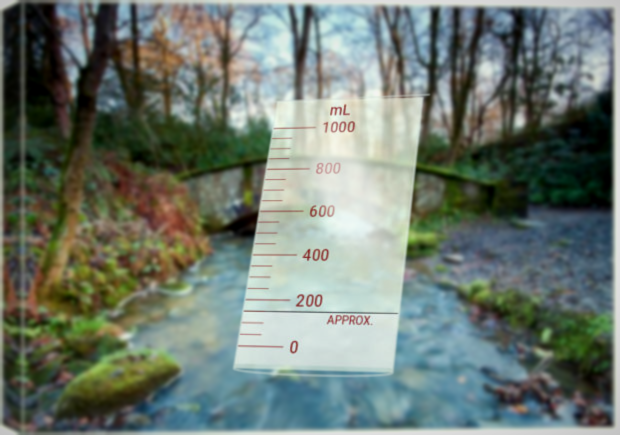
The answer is 150 mL
